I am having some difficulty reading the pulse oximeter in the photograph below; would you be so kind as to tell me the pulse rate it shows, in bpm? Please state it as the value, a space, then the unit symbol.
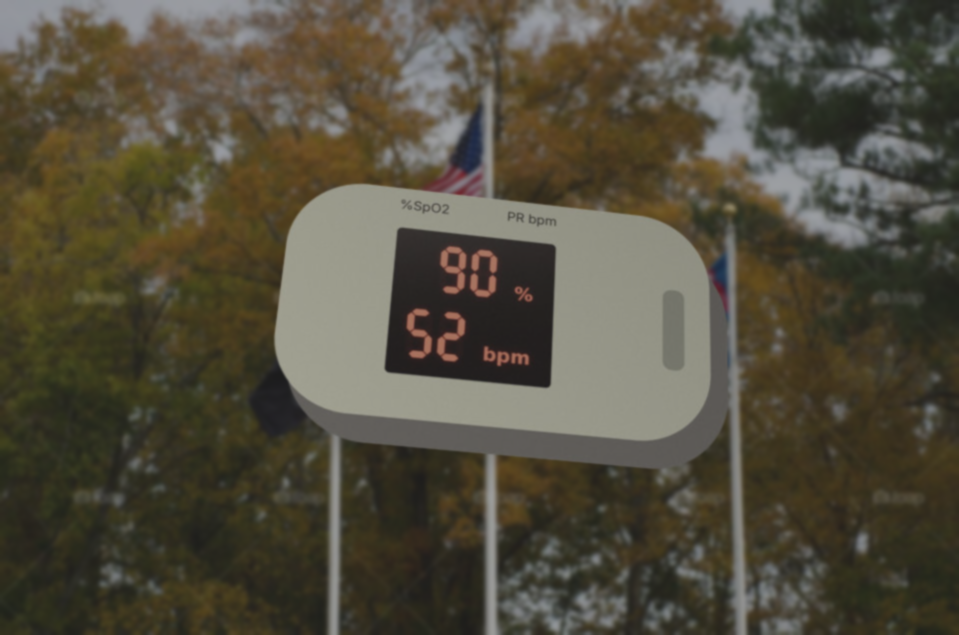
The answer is 52 bpm
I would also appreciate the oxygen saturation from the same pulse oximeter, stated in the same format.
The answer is 90 %
